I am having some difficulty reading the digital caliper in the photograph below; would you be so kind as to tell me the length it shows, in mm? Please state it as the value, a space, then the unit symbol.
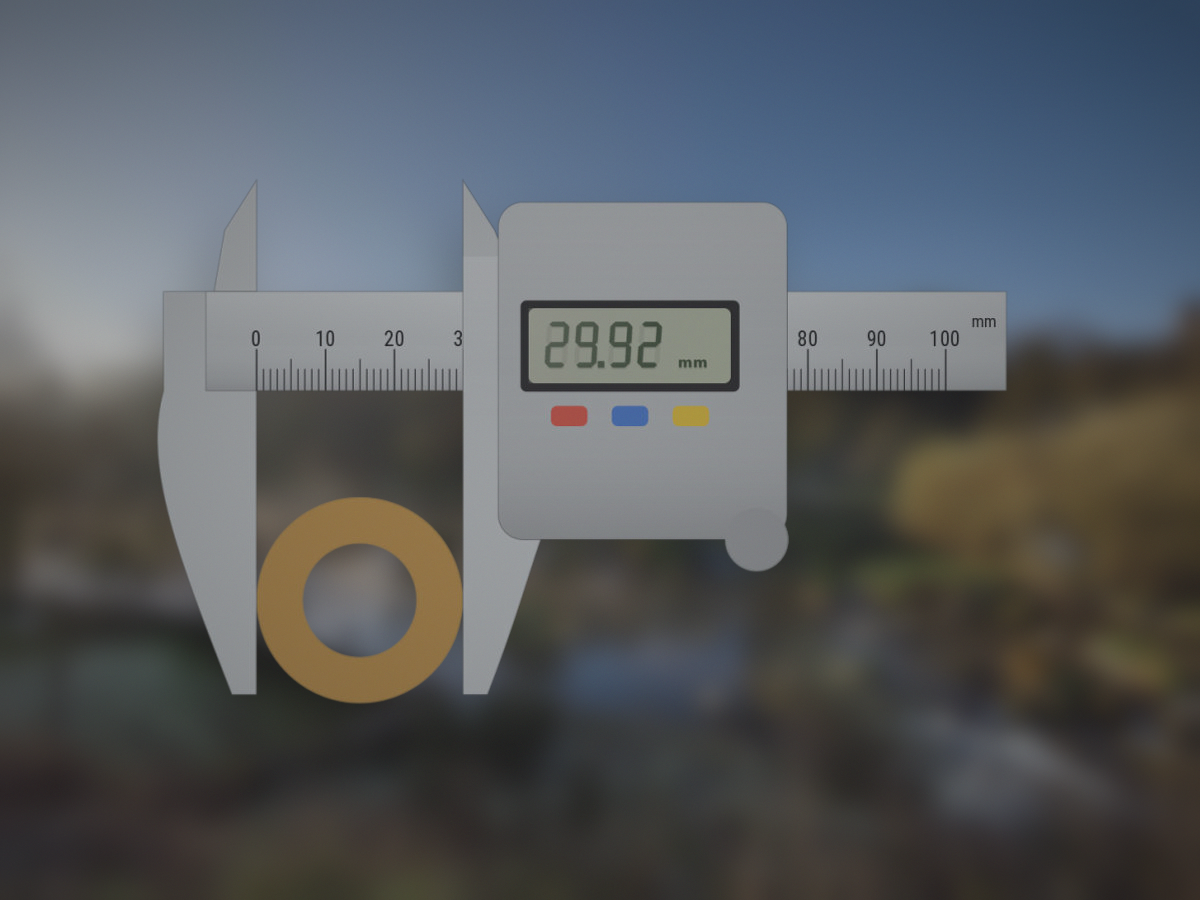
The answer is 29.92 mm
